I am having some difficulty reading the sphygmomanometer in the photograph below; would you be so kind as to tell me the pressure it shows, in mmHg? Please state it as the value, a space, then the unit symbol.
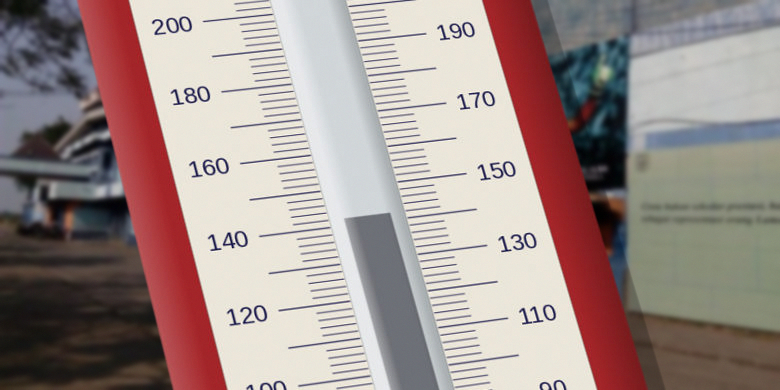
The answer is 142 mmHg
